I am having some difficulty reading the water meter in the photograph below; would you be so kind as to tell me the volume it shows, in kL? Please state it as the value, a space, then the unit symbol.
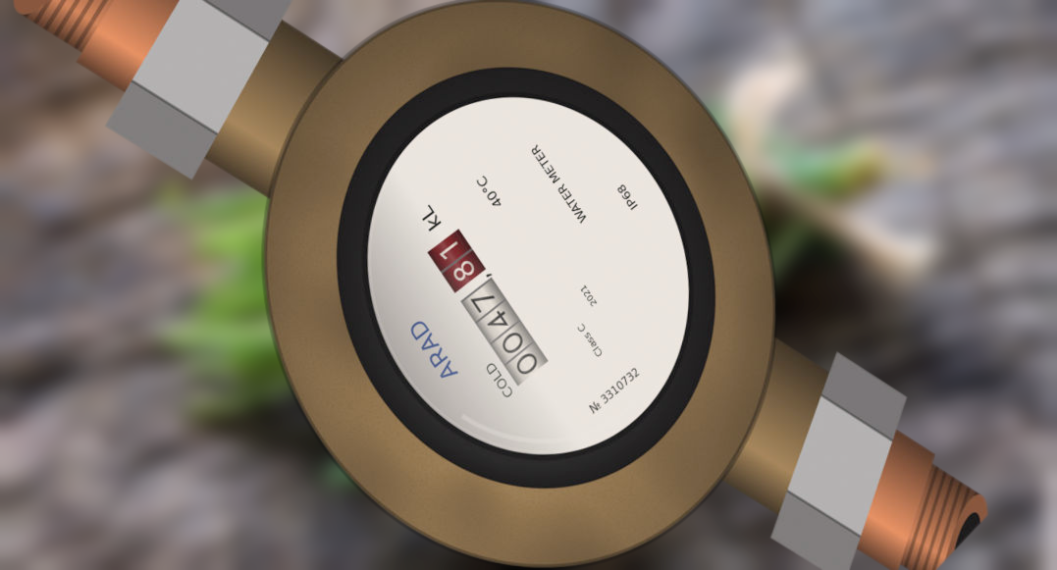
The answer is 47.81 kL
